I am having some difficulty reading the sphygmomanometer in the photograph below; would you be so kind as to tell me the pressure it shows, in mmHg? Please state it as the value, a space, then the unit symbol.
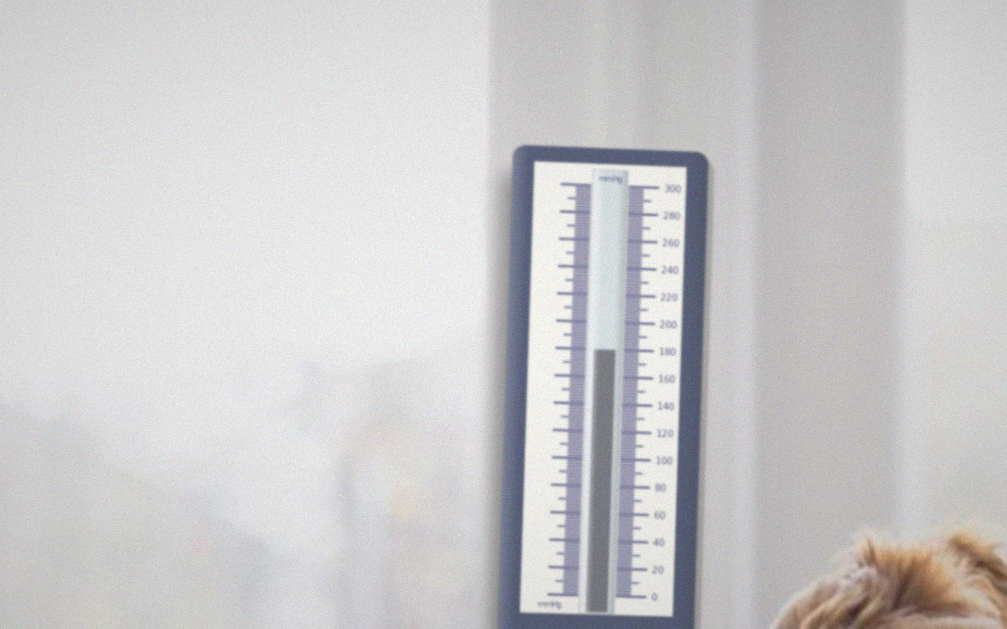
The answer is 180 mmHg
